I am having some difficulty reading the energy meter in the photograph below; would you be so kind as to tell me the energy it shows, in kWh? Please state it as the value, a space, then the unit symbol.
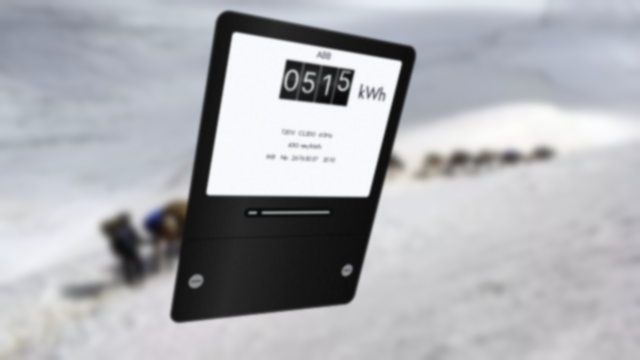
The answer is 515 kWh
